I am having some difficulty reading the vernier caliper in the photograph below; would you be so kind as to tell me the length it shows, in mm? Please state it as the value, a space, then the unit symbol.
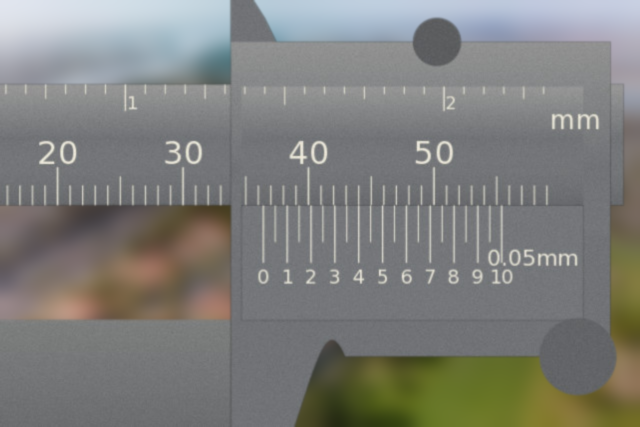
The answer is 36.4 mm
